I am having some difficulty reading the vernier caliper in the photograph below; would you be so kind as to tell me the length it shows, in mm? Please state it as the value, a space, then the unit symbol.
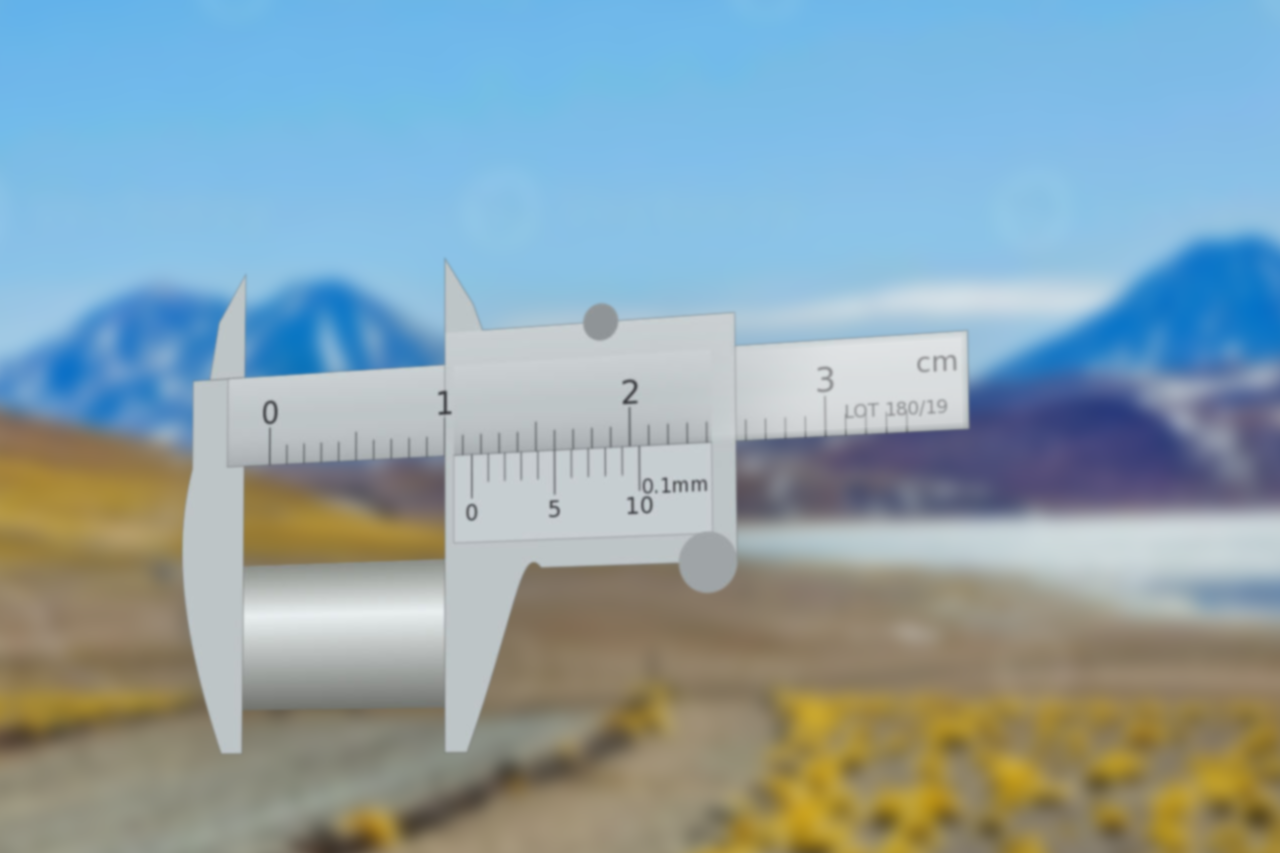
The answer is 11.5 mm
